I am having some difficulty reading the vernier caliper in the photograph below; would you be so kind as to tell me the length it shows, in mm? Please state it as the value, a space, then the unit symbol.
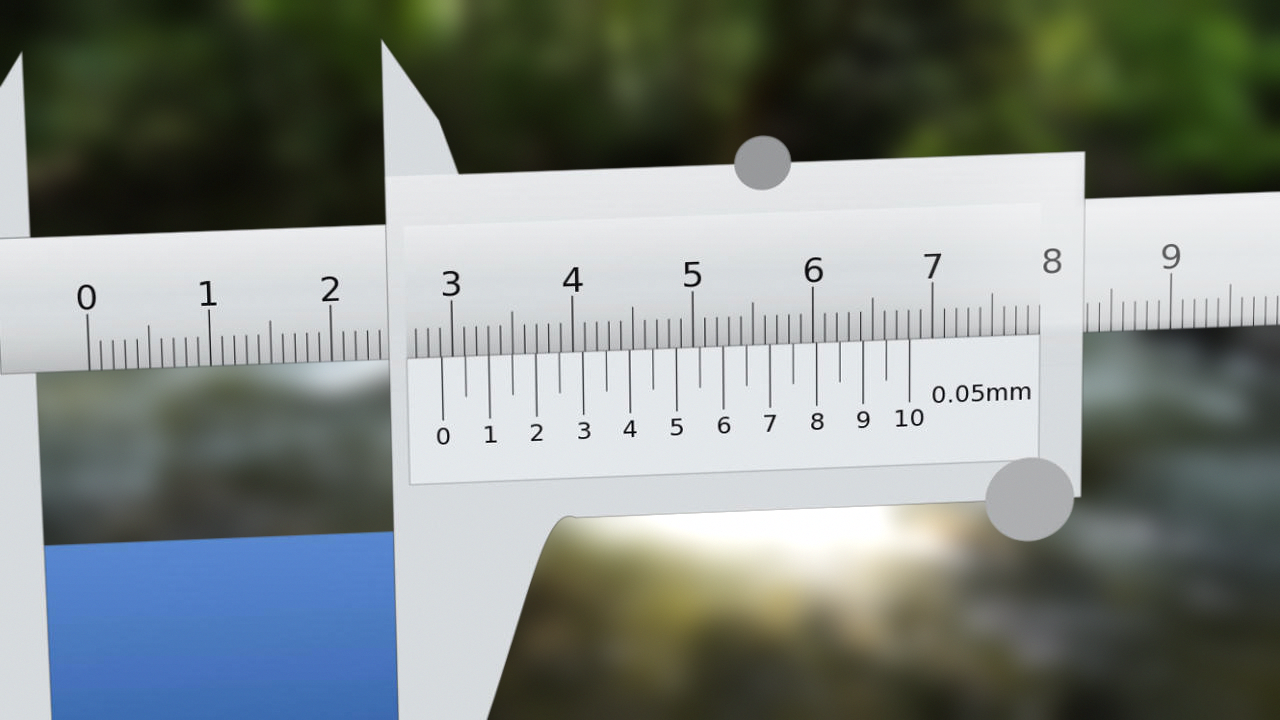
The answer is 29.1 mm
